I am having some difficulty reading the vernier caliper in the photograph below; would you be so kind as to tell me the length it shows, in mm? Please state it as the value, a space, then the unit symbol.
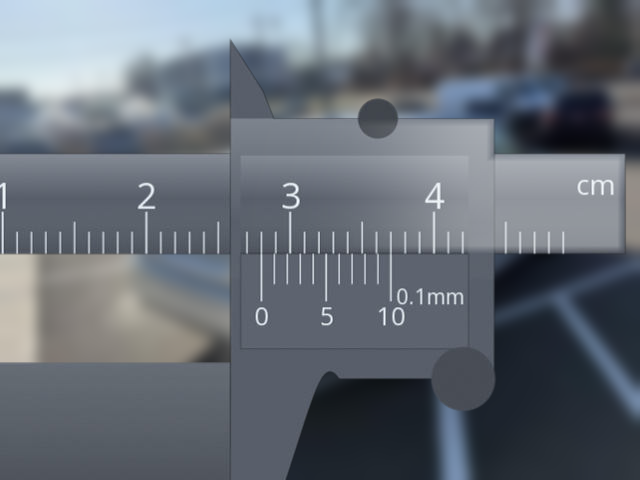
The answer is 28.0 mm
